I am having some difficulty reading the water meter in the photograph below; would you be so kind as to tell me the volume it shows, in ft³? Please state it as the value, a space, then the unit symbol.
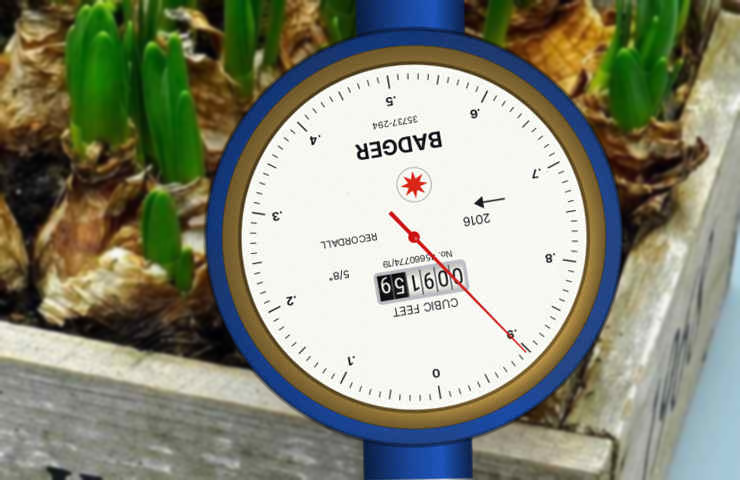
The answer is 9158.90 ft³
